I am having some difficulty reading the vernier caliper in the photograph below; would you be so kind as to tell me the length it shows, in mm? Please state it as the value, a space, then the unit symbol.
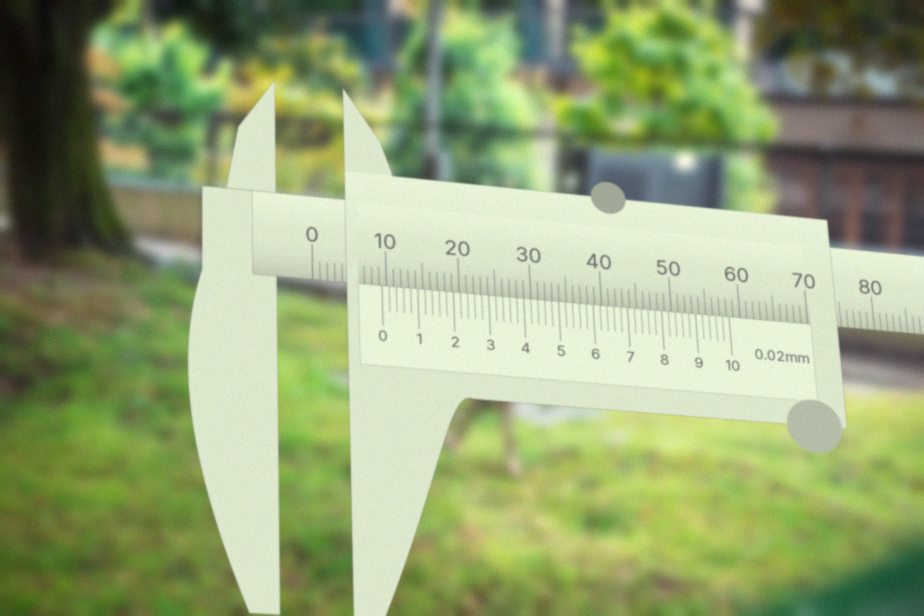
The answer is 9.4 mm
